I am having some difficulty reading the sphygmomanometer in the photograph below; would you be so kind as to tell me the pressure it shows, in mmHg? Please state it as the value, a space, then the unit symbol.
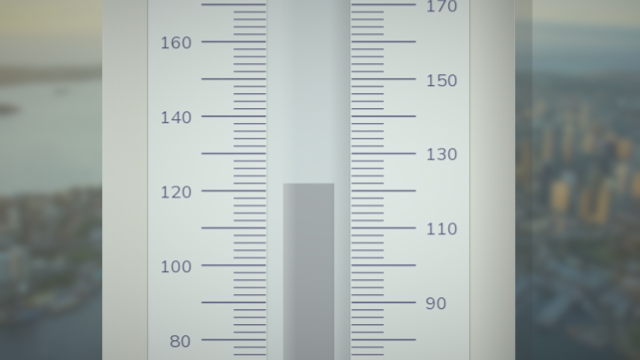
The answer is 122 mmHg
